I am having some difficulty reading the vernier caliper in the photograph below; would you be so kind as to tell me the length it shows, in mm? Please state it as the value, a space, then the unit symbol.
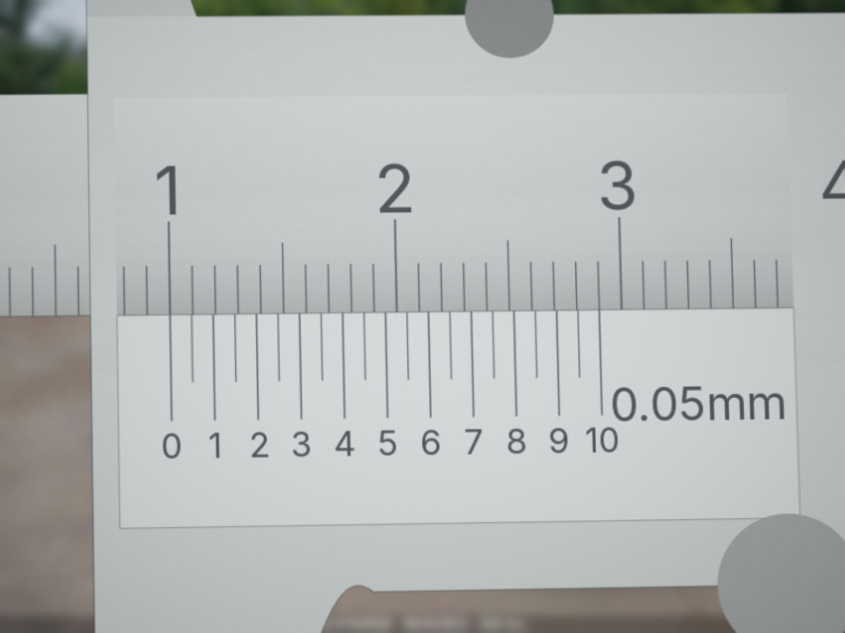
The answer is 10.0 mm
